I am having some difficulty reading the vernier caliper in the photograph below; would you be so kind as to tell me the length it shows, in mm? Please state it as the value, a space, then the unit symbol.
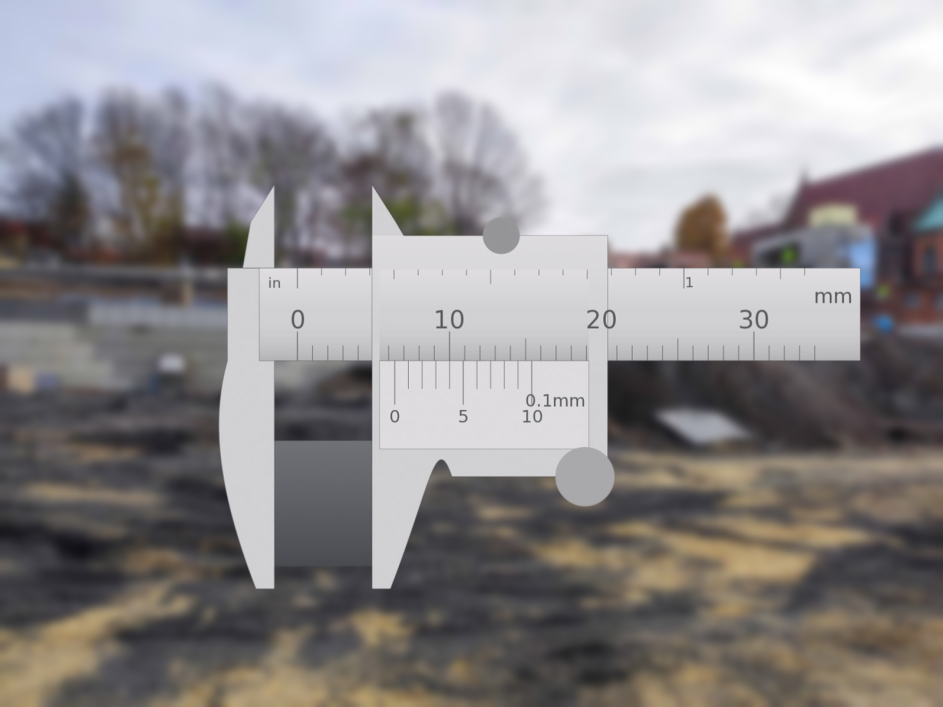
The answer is 6.4 mm
